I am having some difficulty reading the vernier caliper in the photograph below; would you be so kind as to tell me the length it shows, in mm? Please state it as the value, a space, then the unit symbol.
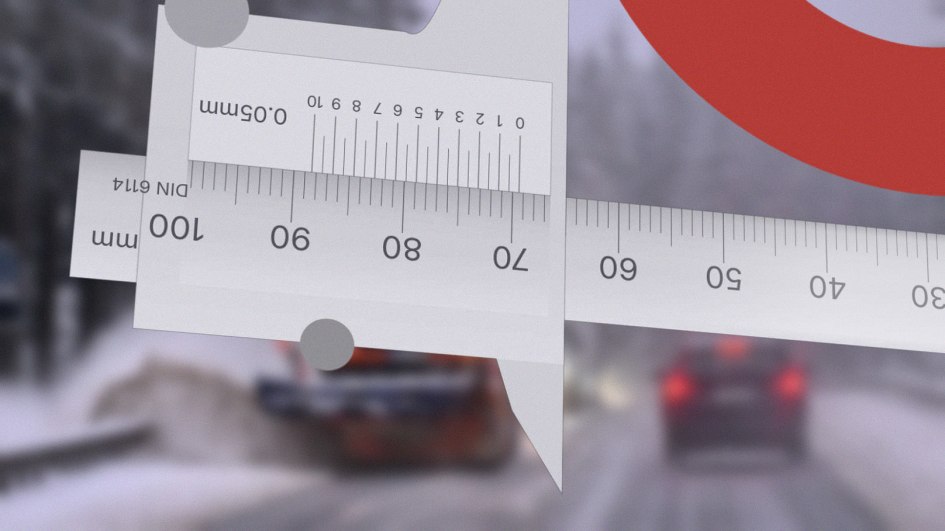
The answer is 69.4 mm
